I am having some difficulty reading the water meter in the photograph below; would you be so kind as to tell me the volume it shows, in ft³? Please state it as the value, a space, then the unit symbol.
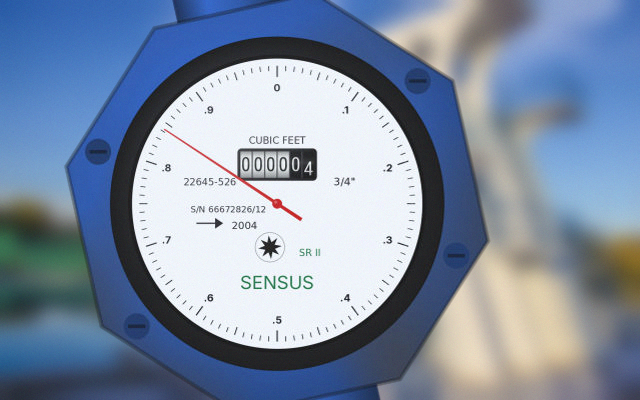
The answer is 3.84 ft³
